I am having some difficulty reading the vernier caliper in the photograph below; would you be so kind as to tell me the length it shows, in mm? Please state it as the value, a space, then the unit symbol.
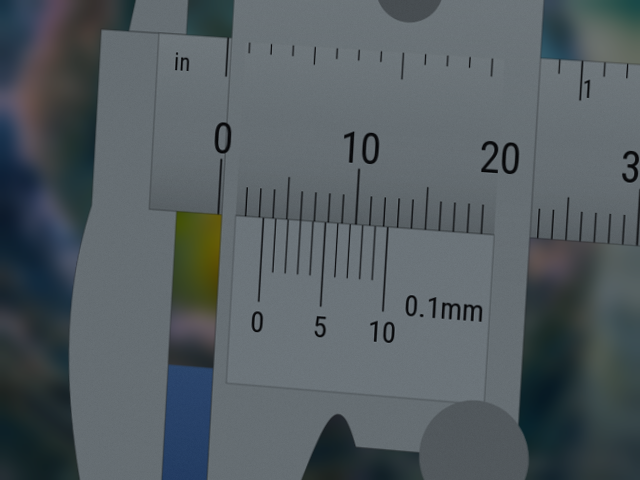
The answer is 3.3 mm
